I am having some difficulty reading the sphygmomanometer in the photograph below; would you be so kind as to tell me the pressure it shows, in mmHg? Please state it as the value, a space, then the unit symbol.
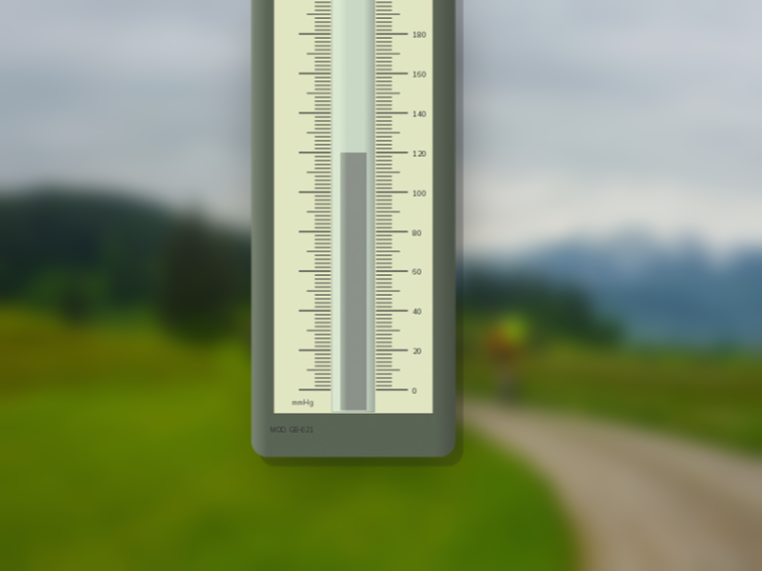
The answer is 120 mmHg
